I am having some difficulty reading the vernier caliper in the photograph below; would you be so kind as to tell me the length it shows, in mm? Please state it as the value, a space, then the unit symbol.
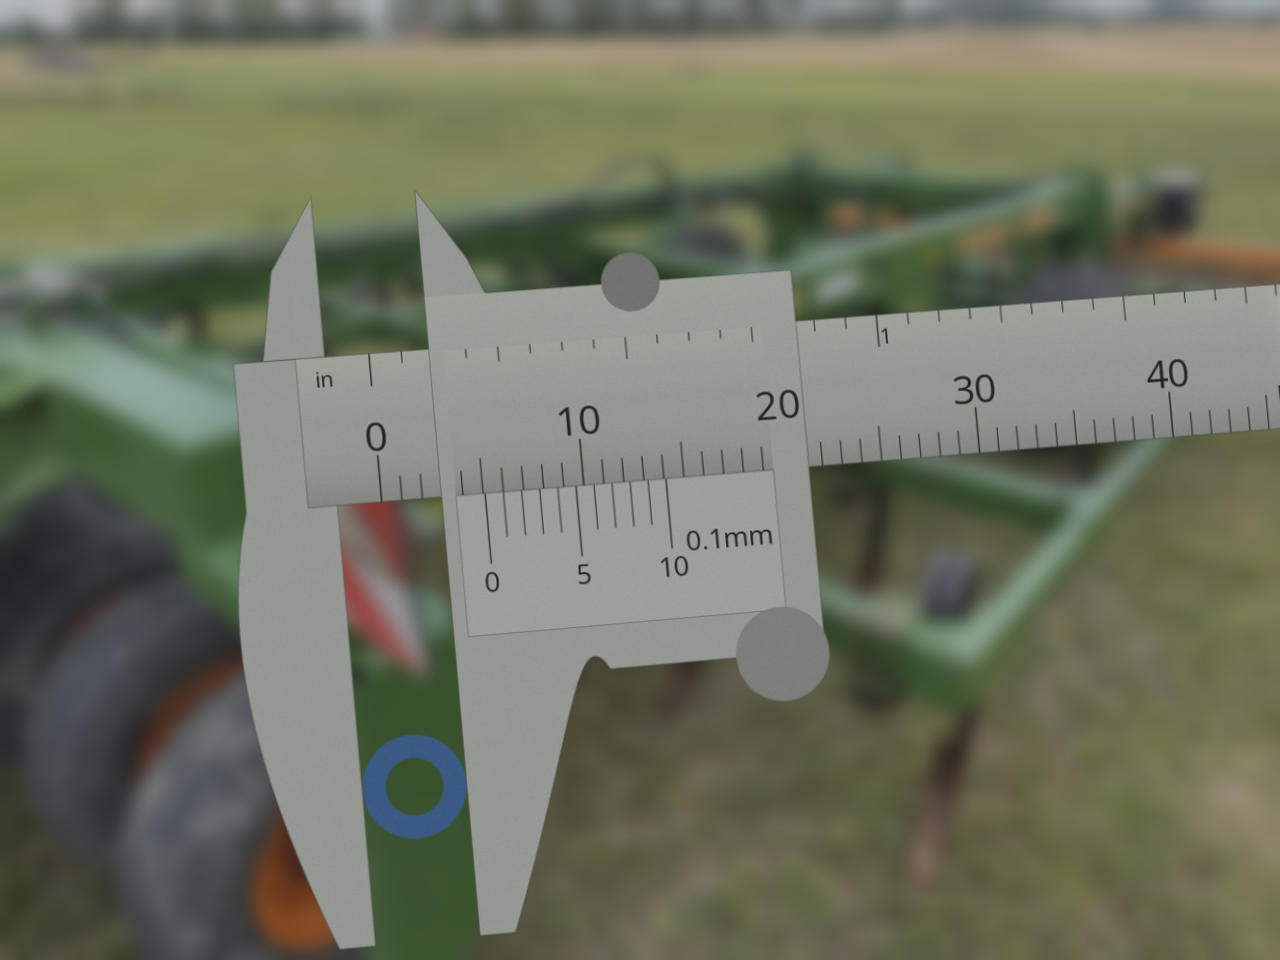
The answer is 5.1 mm
